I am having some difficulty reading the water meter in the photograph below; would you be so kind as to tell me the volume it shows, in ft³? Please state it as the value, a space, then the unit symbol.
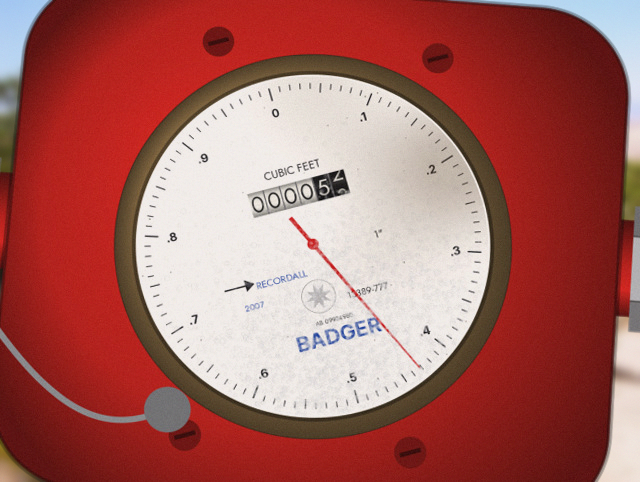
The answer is 52.43 ft³
